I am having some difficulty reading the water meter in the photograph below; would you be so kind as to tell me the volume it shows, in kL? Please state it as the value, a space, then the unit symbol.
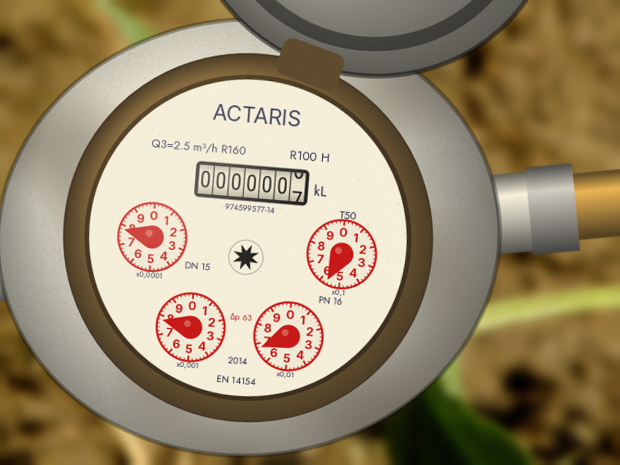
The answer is 6.5677 kL
